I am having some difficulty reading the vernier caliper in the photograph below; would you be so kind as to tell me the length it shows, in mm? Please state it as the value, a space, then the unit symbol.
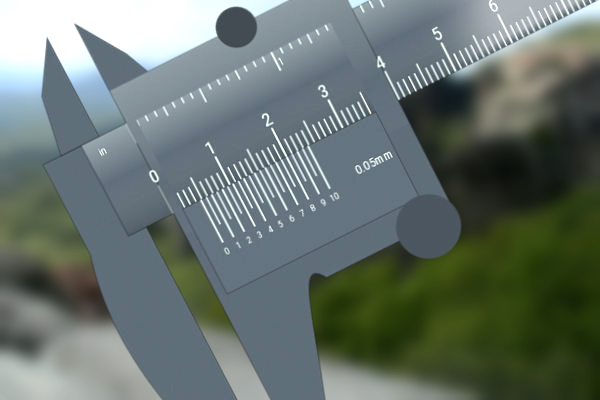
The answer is 4.8 mm
